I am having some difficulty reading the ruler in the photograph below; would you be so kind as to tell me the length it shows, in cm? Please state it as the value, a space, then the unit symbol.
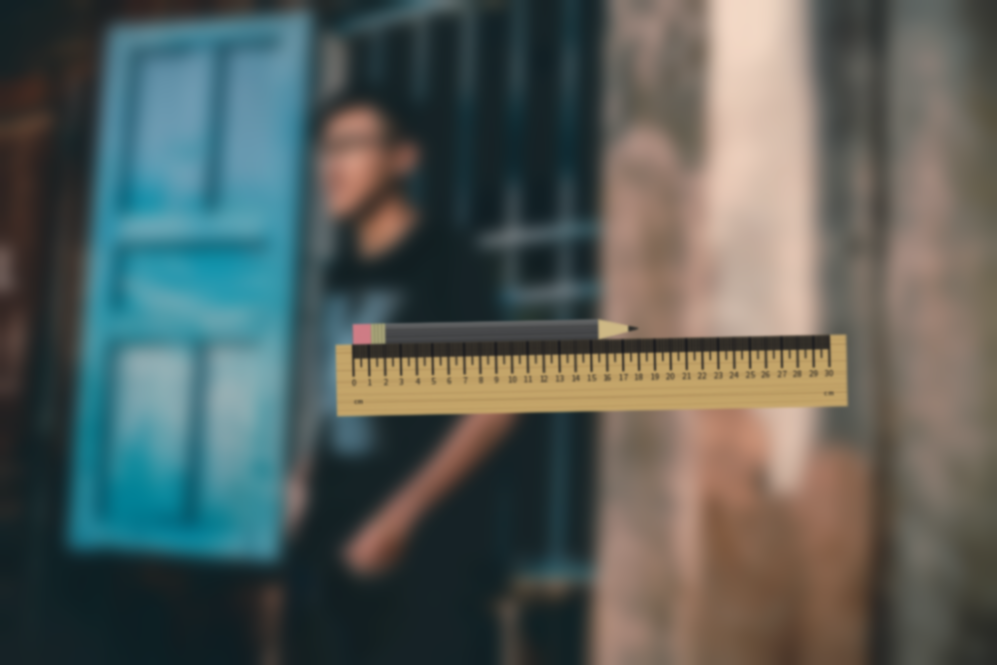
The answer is 18 cm
